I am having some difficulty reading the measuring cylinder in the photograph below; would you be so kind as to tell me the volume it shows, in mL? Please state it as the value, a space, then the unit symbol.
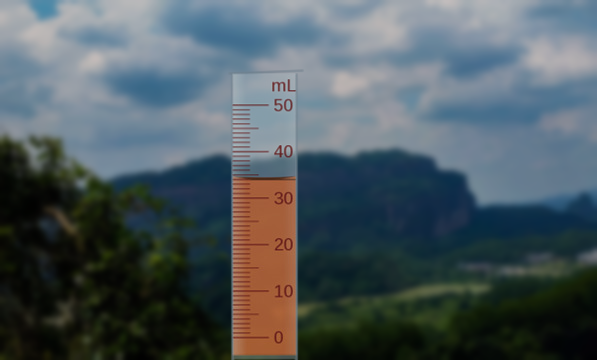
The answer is 34 mL
